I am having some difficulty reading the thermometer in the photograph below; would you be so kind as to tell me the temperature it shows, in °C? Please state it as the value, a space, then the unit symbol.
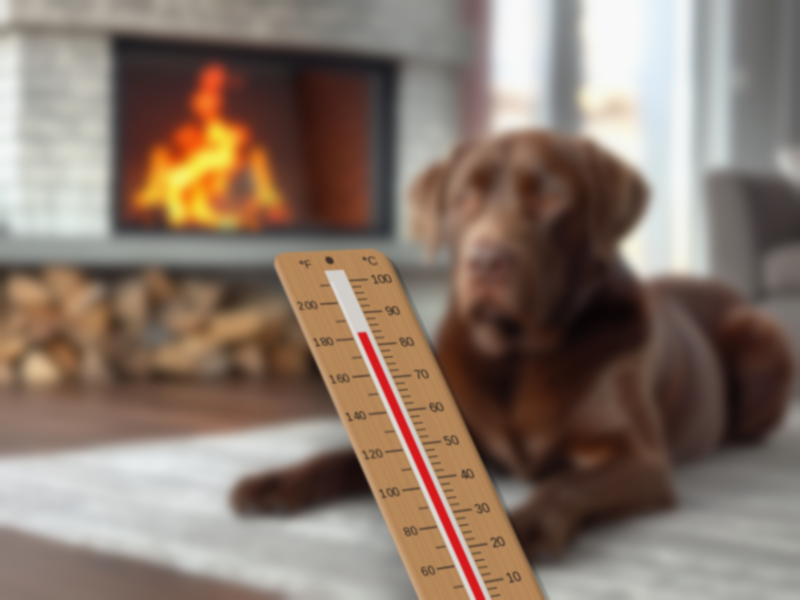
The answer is 84 °C
